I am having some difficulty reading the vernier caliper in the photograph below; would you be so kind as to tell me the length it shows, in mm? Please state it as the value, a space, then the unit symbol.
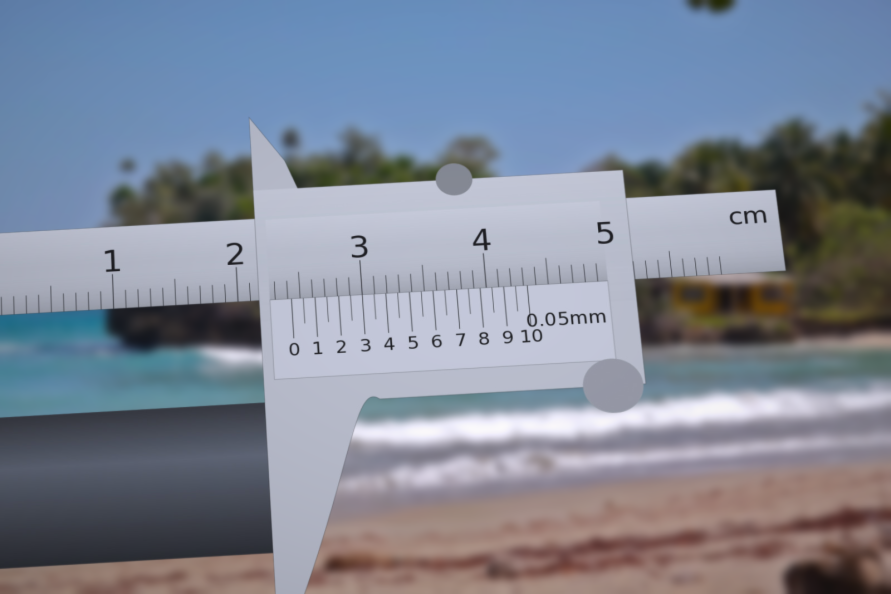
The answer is 24.3 mm
